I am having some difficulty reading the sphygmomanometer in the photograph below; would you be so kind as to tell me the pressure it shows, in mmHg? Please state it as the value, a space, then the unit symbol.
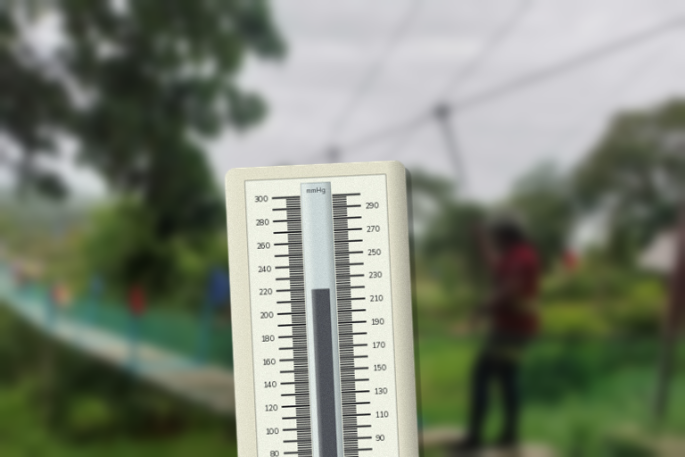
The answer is 220 mmHg
